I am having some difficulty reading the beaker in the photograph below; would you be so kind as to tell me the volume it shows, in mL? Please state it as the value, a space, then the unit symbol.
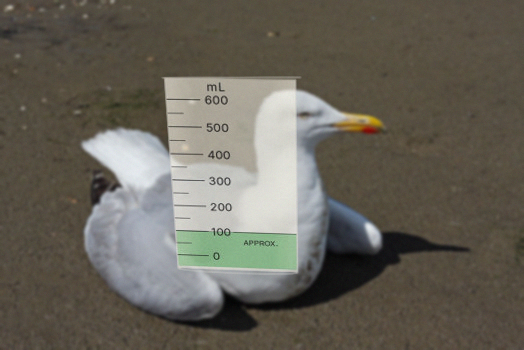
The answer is 100 mL
